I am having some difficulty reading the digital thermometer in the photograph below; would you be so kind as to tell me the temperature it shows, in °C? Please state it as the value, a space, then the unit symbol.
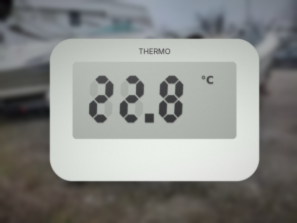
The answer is 22.8 °C
